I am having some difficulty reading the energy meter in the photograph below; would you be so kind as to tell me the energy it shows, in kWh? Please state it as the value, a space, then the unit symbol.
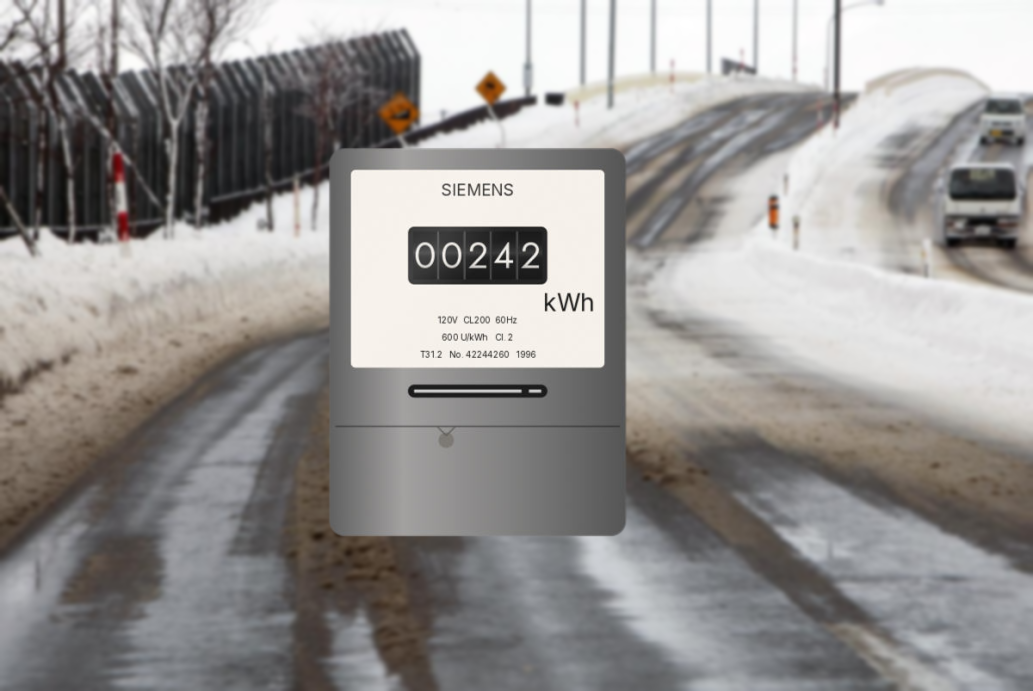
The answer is 242 kWh
